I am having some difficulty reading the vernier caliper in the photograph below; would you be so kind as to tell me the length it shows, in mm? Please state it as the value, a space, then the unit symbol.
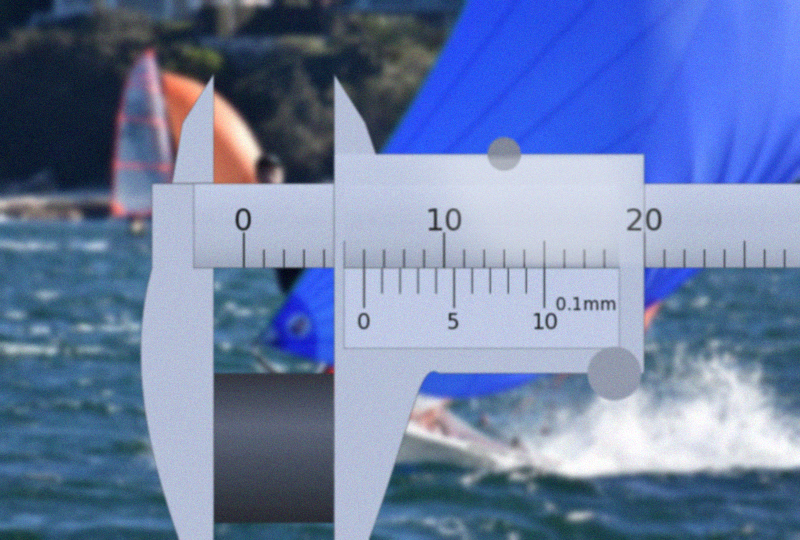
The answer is 6.0 mm
